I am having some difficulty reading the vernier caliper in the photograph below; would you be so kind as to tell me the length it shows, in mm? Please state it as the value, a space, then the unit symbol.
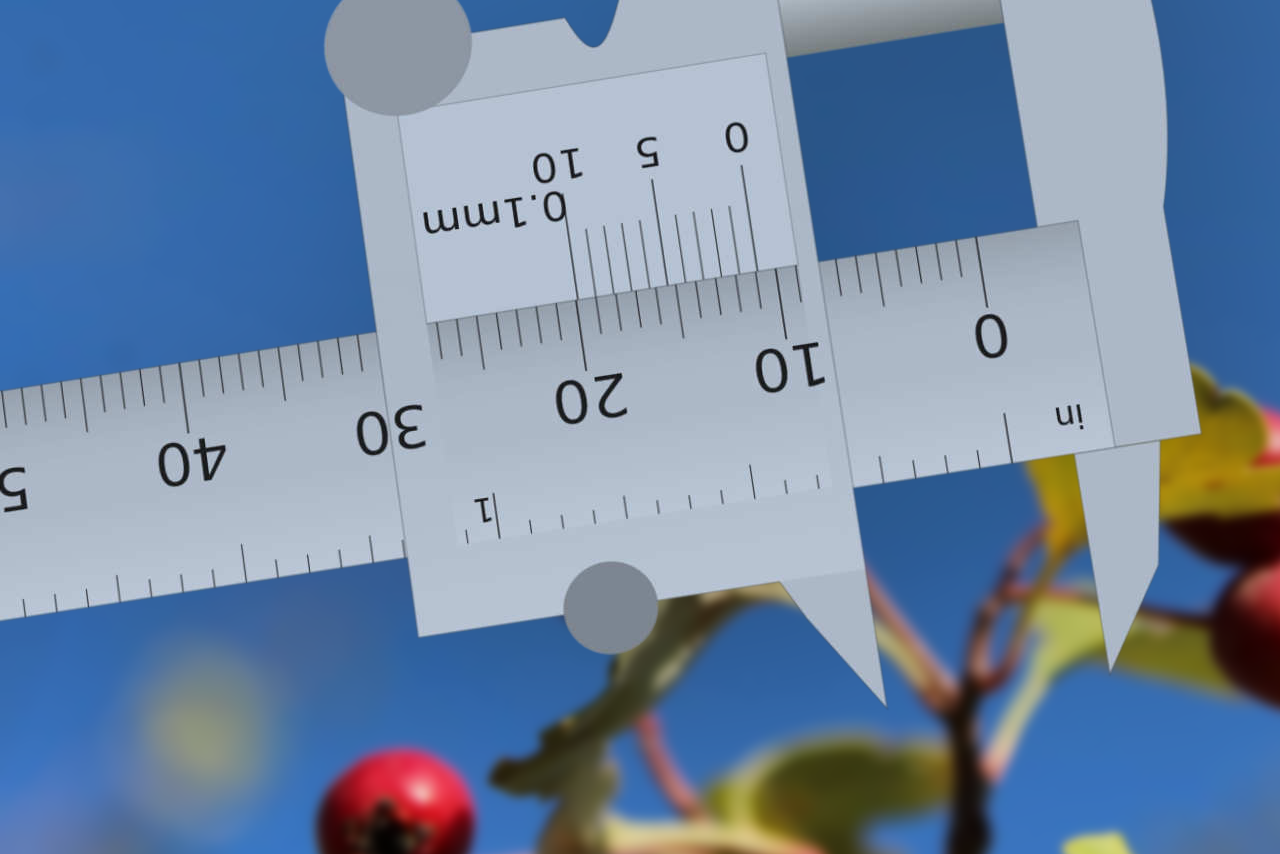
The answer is 10.9 mm
